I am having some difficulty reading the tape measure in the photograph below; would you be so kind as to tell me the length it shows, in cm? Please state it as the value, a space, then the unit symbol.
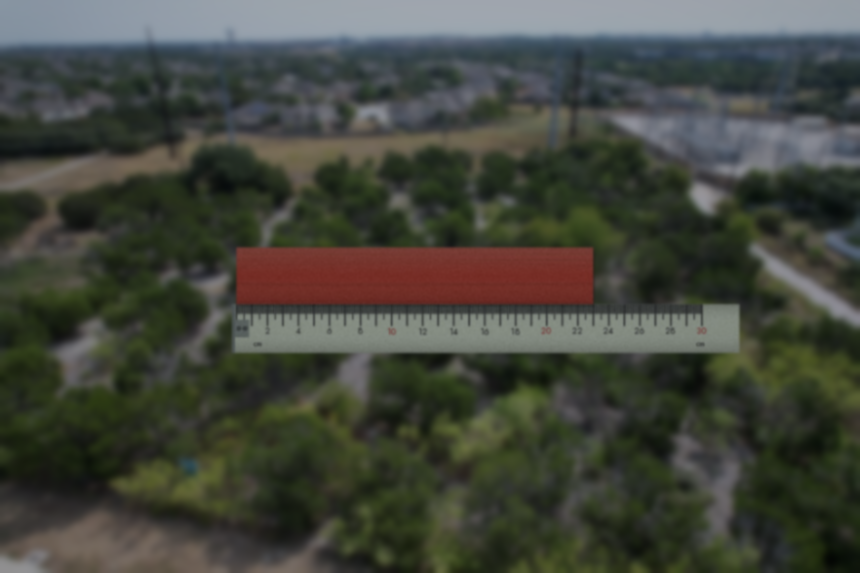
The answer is 23 cm
